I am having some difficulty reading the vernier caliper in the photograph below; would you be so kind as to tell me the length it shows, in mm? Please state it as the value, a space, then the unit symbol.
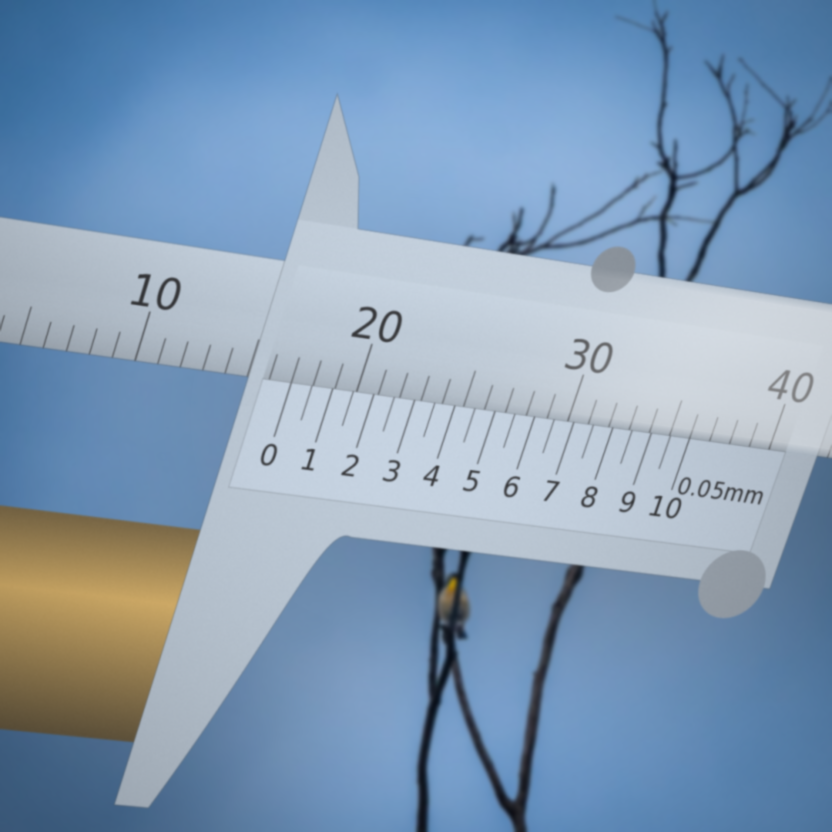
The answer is 17.0 mm
